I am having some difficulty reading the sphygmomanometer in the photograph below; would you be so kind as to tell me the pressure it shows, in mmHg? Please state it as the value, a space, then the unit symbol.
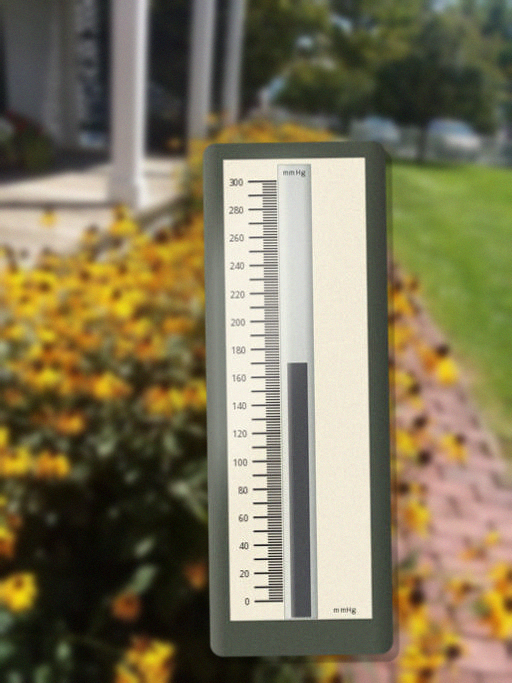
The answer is 170 mmHg
